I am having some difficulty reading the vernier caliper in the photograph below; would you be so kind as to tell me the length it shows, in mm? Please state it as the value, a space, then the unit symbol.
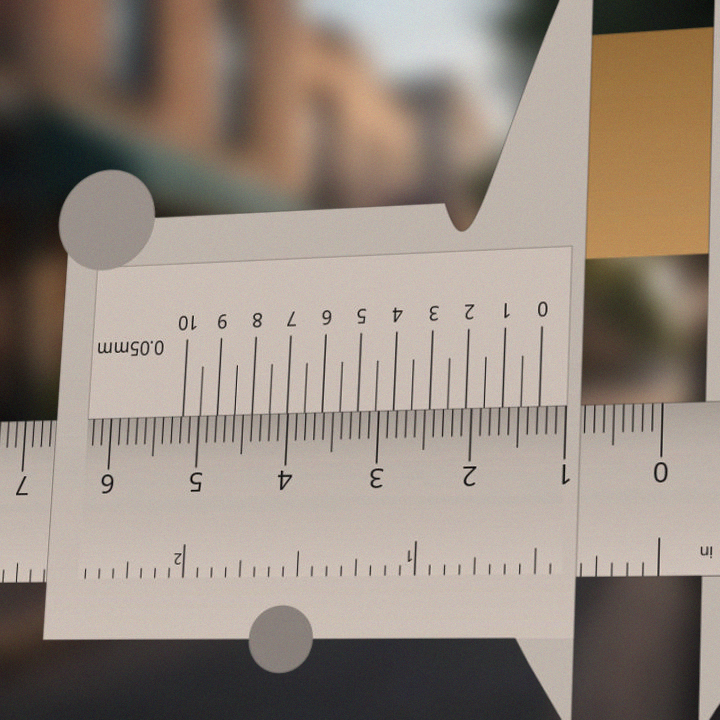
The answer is 12.8 mm
